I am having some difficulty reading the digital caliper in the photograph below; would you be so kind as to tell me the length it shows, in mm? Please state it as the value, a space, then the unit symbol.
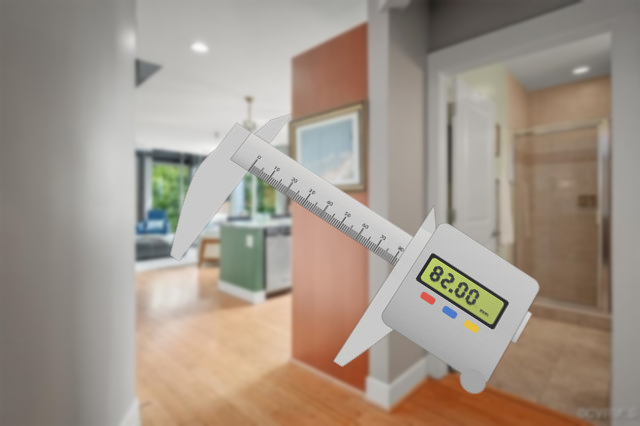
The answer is 82.00 mm
